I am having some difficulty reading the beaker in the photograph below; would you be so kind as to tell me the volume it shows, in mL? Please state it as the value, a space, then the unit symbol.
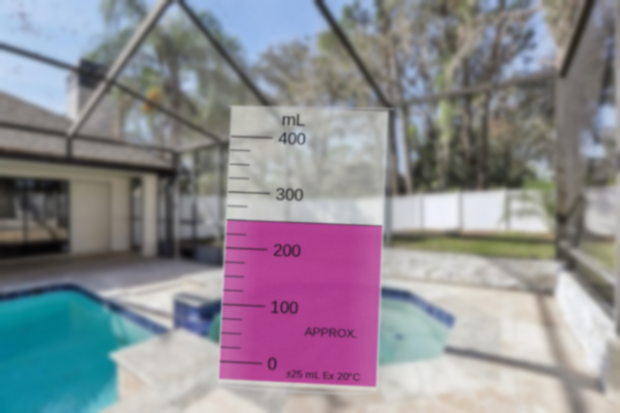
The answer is 250 mL
